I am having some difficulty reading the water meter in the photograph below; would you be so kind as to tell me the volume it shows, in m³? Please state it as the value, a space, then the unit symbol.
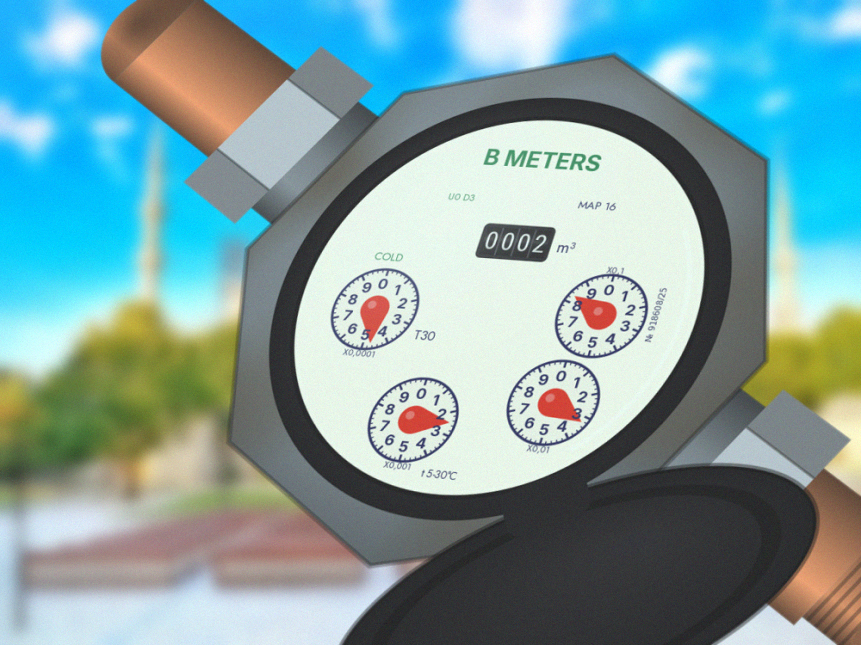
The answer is 2.8324 m³
